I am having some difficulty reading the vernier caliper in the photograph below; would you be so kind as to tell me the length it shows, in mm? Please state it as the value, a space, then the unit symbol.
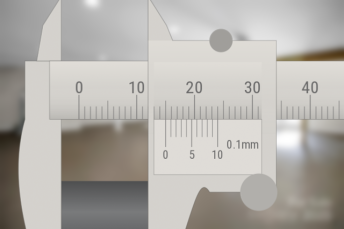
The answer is 15.0 mm
